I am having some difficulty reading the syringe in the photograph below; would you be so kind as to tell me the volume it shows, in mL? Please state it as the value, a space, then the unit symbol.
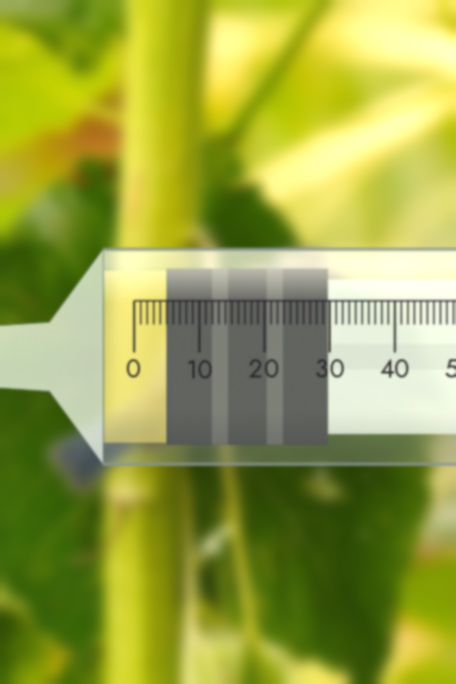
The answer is 5 mL
